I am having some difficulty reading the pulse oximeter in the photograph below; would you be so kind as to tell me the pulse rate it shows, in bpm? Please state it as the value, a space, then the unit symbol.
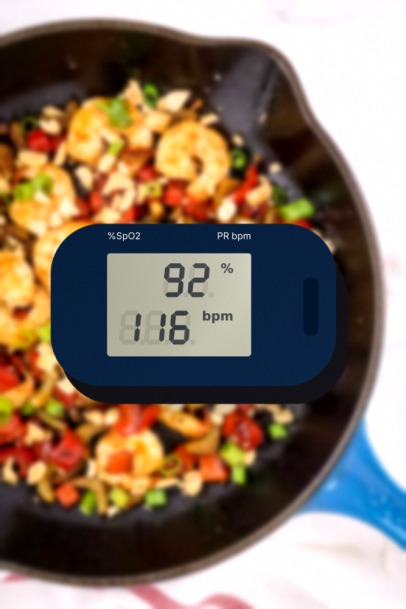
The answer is 116 bpm
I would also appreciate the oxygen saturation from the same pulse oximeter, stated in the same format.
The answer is 92 %
